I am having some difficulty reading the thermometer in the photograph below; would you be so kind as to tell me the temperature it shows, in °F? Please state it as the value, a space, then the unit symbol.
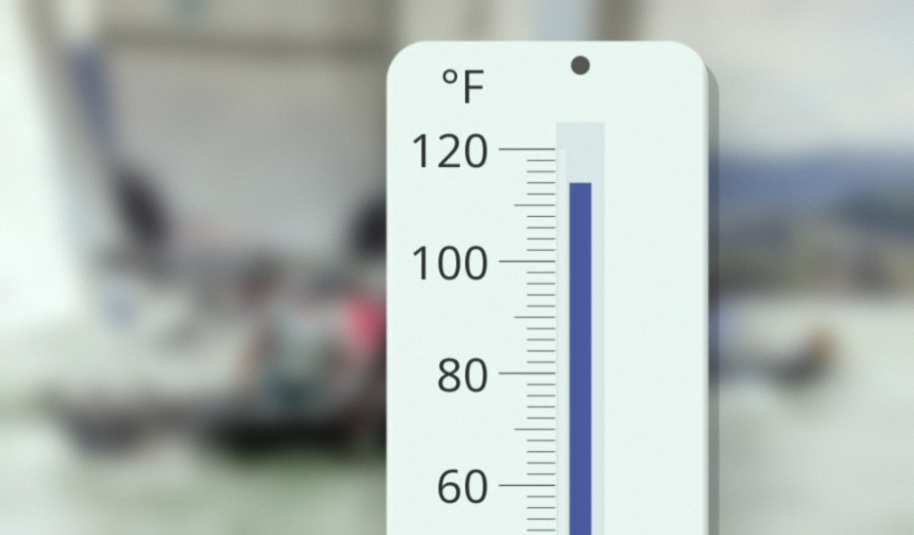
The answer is 114 °F
